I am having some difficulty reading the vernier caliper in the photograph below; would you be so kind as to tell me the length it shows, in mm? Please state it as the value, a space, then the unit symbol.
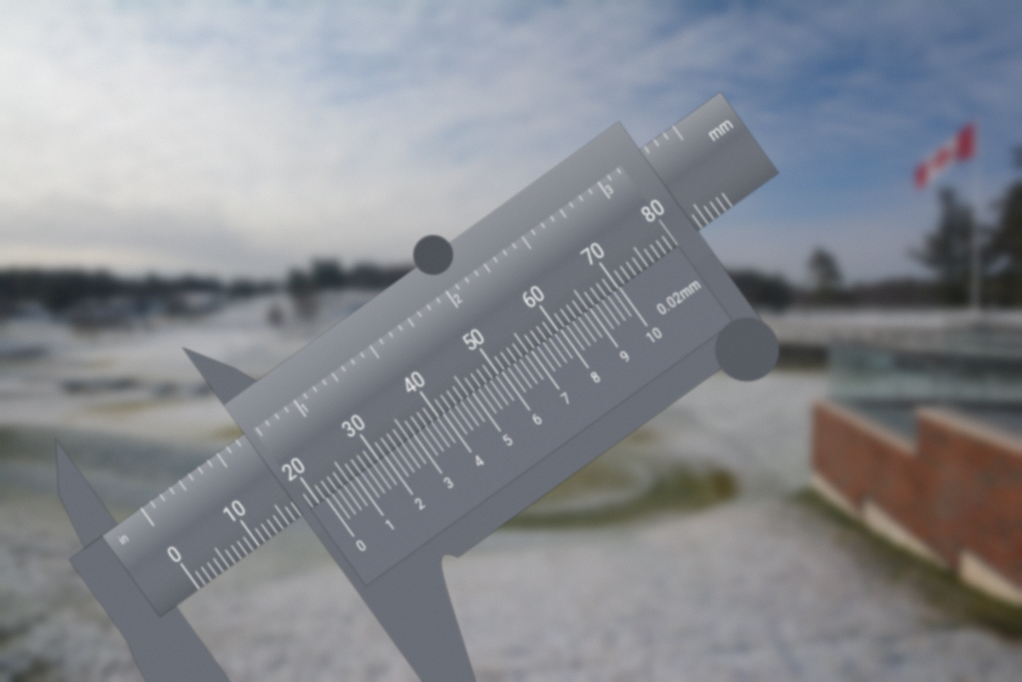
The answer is 21.2 mm
